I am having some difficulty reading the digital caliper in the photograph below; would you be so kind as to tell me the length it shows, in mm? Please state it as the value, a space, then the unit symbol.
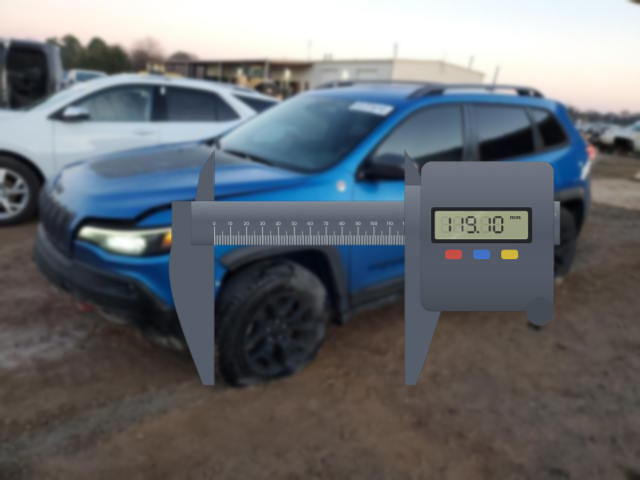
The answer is 119.10 mm
